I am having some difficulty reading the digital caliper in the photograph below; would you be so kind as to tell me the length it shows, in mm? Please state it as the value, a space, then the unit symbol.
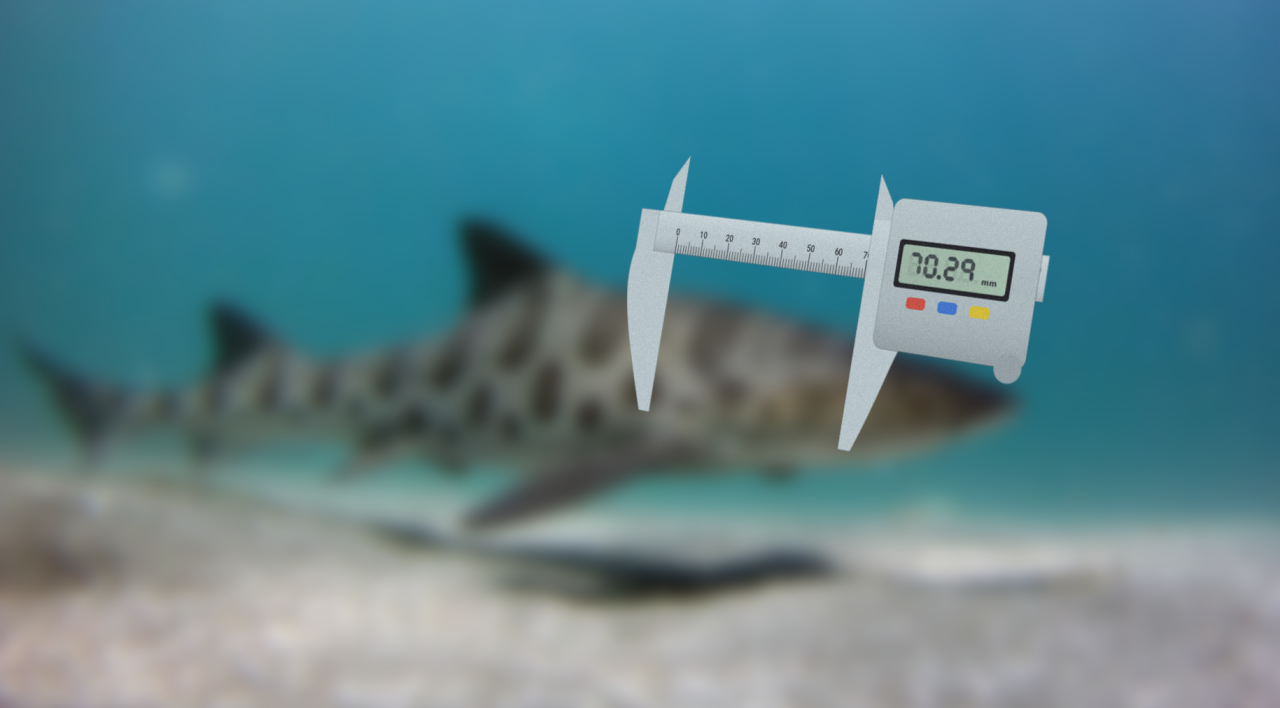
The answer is 70.29 mm
